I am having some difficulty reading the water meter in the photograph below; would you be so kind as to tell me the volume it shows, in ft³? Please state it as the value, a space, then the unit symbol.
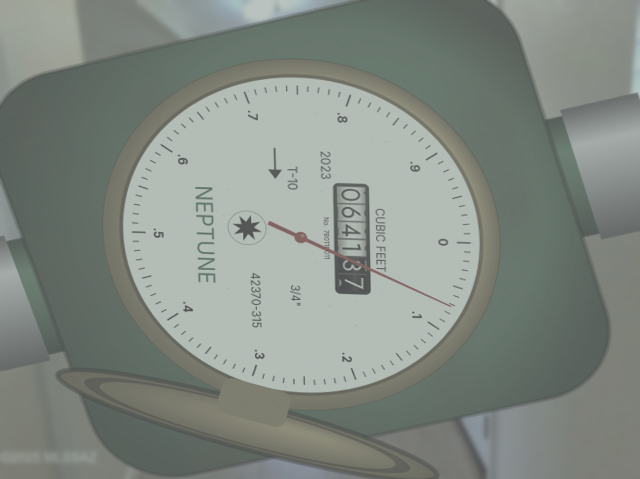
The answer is 64137.07 ft³
